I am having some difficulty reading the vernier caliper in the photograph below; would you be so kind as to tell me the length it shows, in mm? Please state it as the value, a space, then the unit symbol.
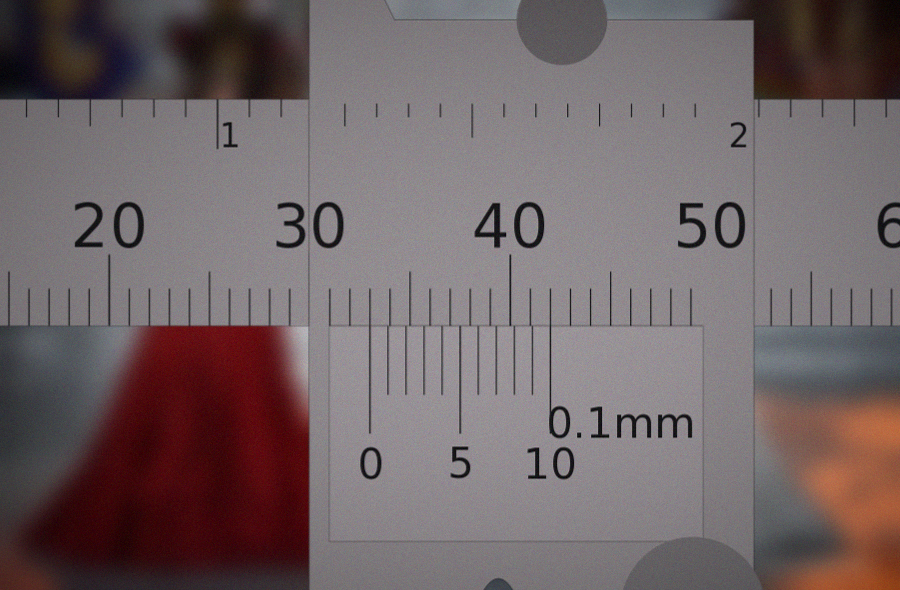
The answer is 33.0 mm
